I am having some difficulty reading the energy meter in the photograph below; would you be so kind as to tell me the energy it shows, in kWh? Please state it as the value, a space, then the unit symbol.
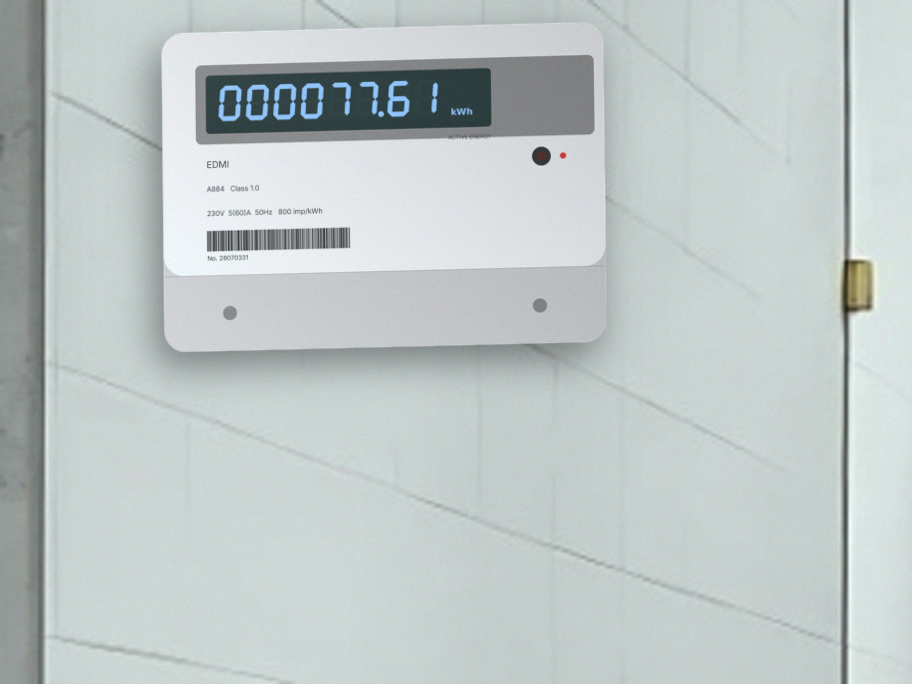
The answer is 77.61 kWh
